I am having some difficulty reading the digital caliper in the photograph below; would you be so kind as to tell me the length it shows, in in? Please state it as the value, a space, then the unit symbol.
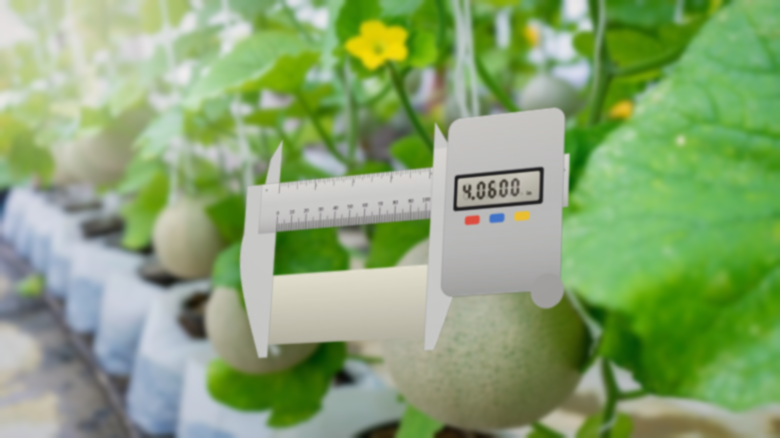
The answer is 4.0600 in
